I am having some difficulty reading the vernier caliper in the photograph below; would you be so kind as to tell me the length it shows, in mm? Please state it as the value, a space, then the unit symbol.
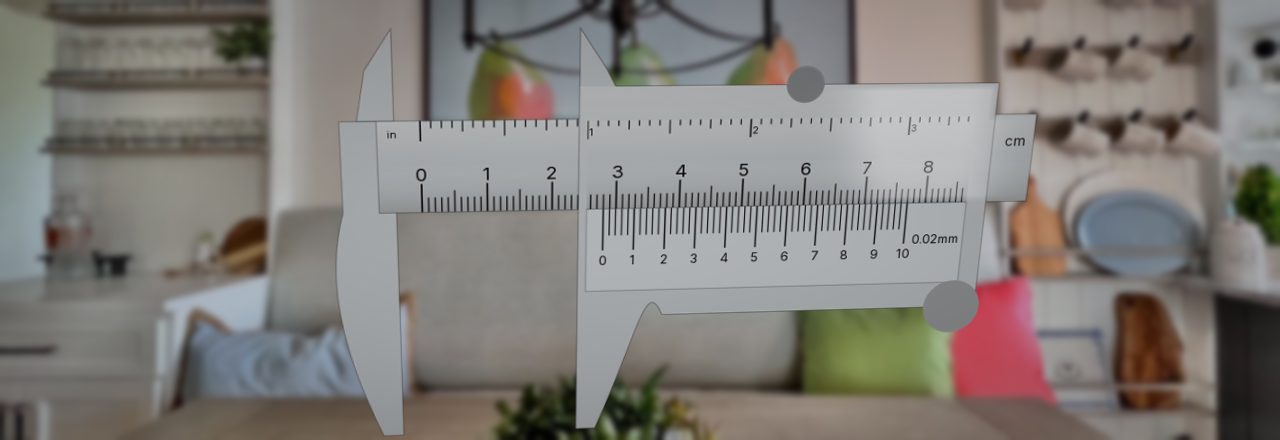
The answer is 28.0 mm
